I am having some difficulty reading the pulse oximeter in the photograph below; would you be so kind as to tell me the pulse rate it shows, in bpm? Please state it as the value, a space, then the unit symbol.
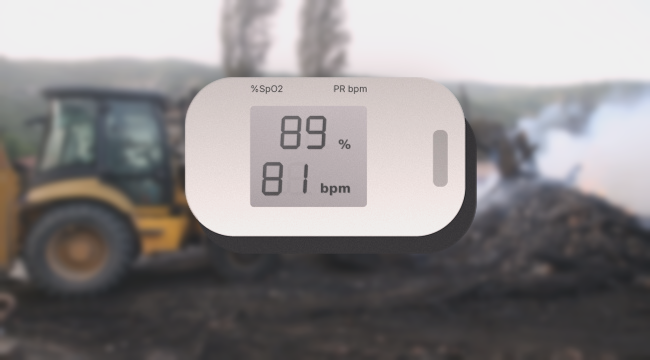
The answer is 81 bpm
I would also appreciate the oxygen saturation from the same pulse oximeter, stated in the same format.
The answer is 89 %
